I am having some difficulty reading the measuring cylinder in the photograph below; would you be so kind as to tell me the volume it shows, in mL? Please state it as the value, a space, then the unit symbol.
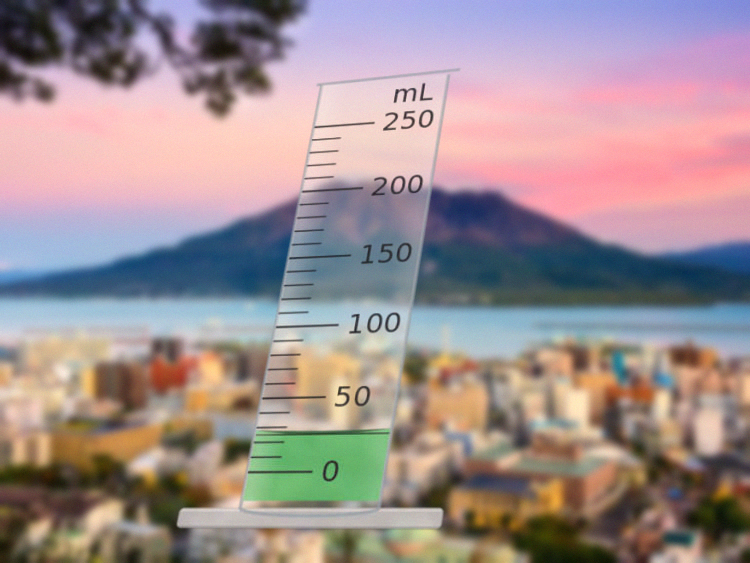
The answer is 25 mL
